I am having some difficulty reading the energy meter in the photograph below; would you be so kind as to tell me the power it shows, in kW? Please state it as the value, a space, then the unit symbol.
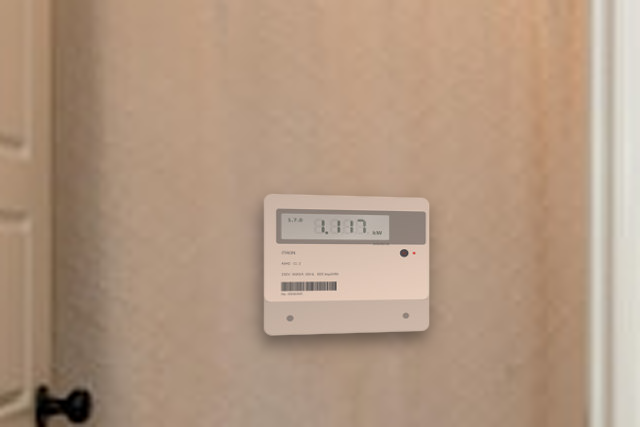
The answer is 1.117 kW
